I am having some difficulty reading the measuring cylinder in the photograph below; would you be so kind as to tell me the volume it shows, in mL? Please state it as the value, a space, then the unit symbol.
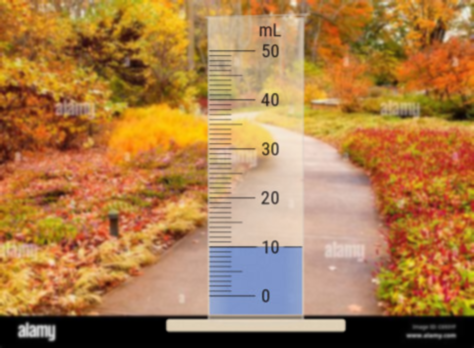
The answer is 10 mL
